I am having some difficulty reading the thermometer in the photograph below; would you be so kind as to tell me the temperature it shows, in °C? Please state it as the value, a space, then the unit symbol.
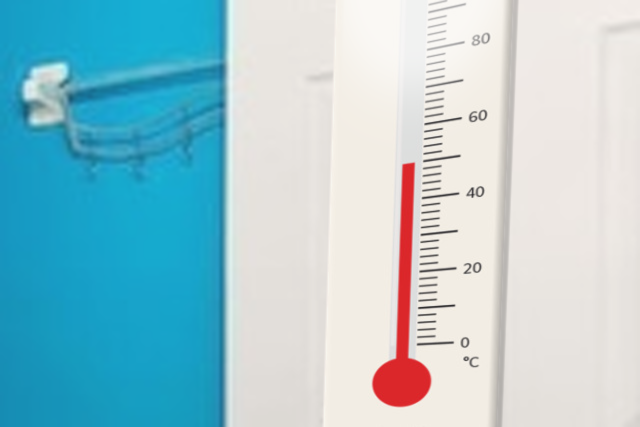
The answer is 50 °C
